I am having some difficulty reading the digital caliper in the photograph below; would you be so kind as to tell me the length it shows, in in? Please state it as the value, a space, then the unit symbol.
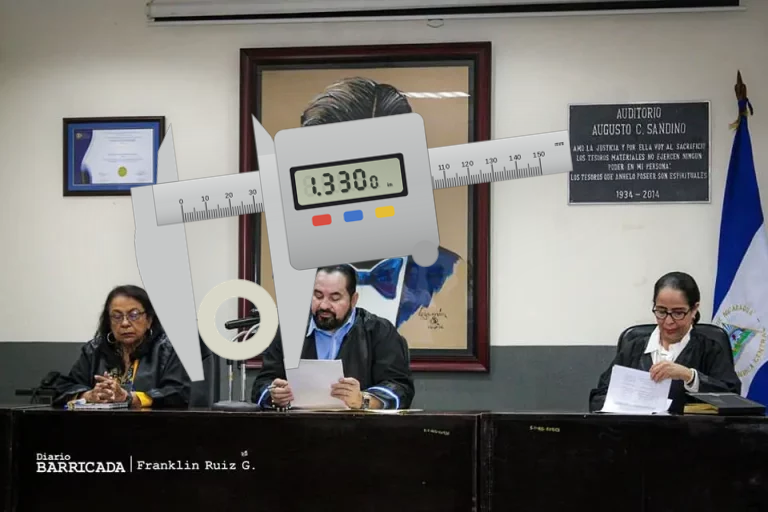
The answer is 1.3300 in
